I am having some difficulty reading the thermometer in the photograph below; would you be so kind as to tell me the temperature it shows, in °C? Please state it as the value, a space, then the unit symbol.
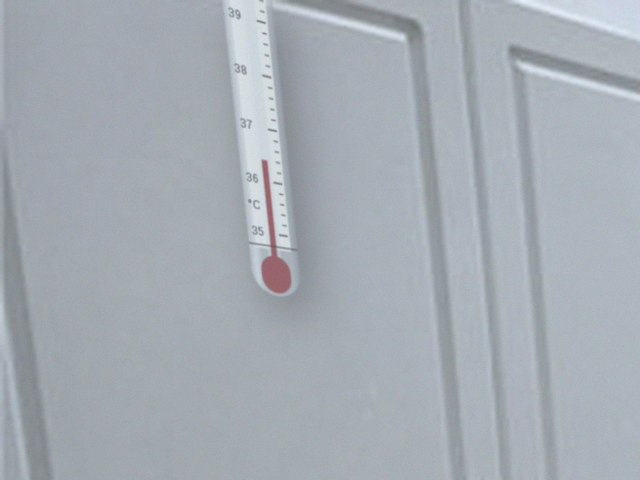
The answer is 36.4 °C
